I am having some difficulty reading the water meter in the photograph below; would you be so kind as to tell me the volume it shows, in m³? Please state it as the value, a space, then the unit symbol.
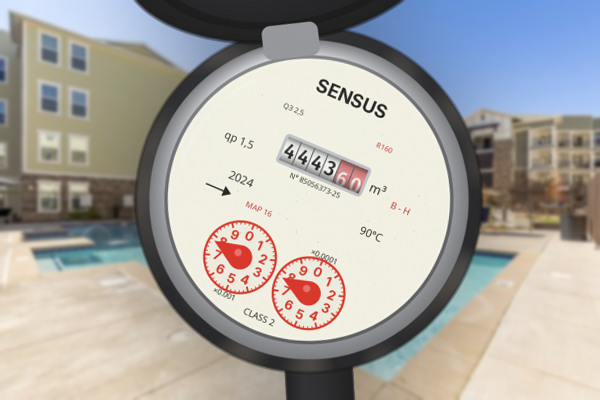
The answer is 4443.5977 m³
